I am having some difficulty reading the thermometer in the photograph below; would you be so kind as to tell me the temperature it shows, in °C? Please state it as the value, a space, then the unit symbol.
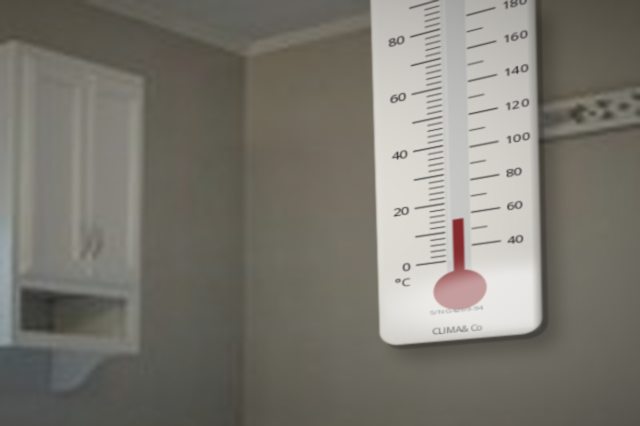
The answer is 14 °C
